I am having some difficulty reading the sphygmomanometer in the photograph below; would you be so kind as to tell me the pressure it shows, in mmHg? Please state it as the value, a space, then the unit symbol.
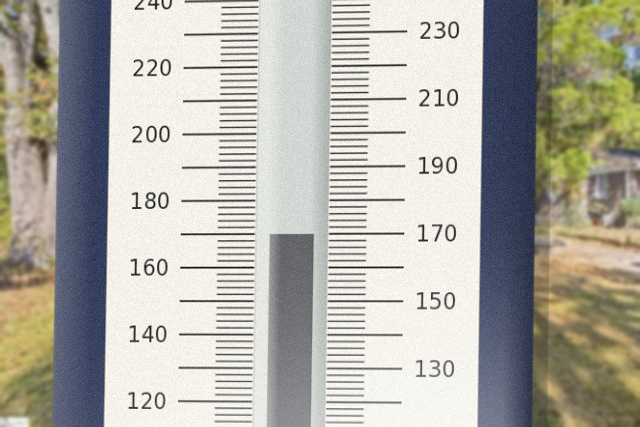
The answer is 170 mmHg
